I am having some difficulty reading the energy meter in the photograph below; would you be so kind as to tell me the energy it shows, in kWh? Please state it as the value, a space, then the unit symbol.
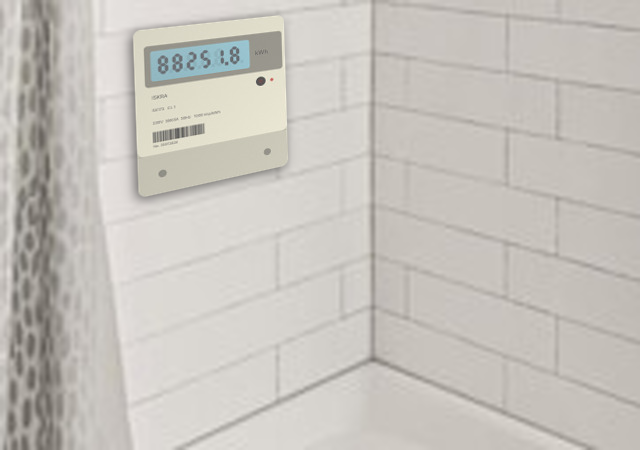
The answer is 88251.8 kWh
